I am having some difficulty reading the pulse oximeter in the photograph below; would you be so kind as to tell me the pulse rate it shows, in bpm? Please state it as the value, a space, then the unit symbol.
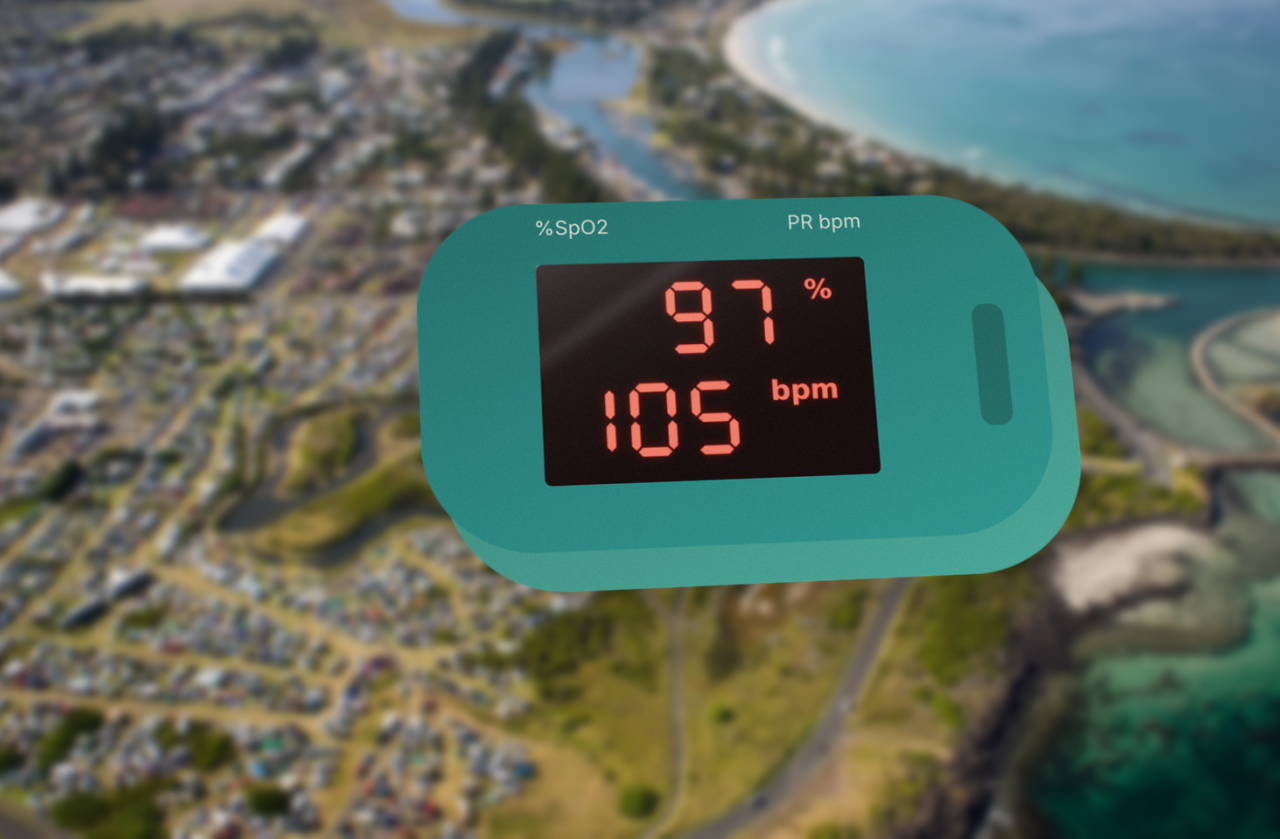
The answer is 105 bpm
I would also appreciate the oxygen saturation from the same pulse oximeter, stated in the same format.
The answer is 97 %
